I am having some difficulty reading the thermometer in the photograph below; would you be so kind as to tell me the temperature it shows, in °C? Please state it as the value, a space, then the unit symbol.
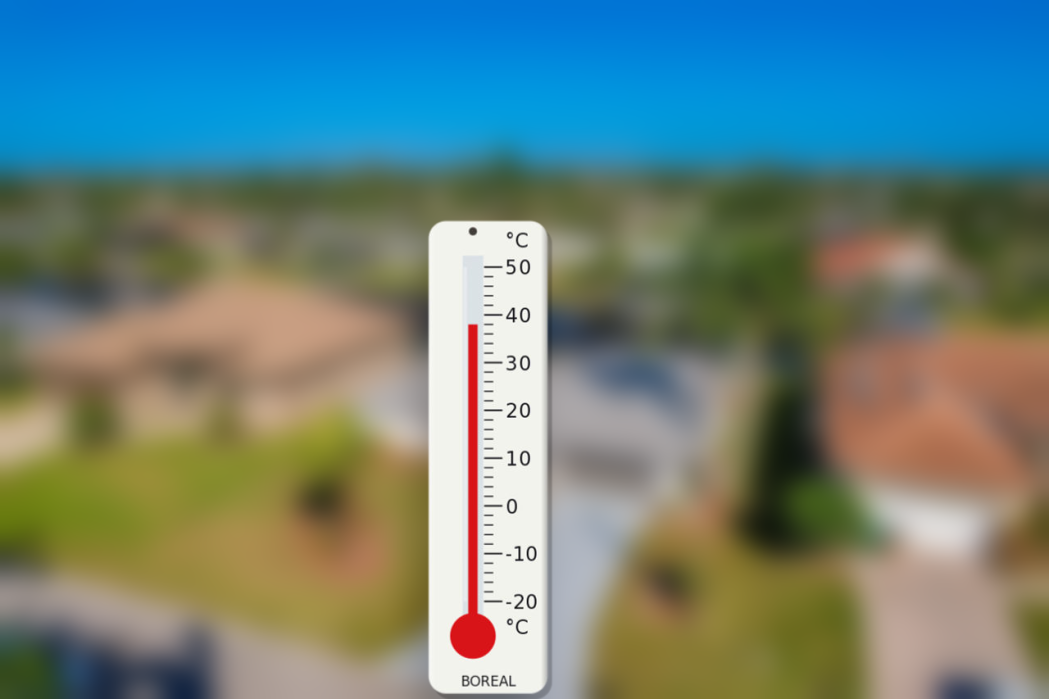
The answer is 38 °C
